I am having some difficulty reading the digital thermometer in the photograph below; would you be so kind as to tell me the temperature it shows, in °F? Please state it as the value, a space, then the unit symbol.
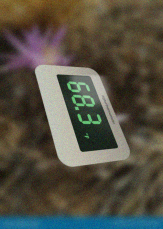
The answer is 68.3 °F
